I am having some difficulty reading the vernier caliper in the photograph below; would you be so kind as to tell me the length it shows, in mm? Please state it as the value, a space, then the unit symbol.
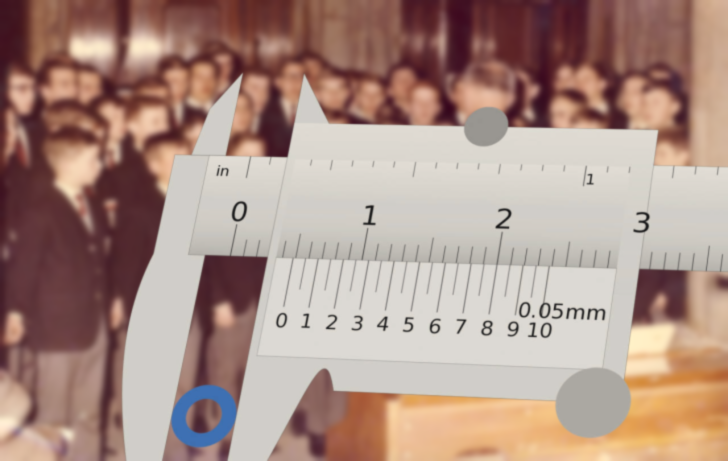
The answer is 4.8 mm
